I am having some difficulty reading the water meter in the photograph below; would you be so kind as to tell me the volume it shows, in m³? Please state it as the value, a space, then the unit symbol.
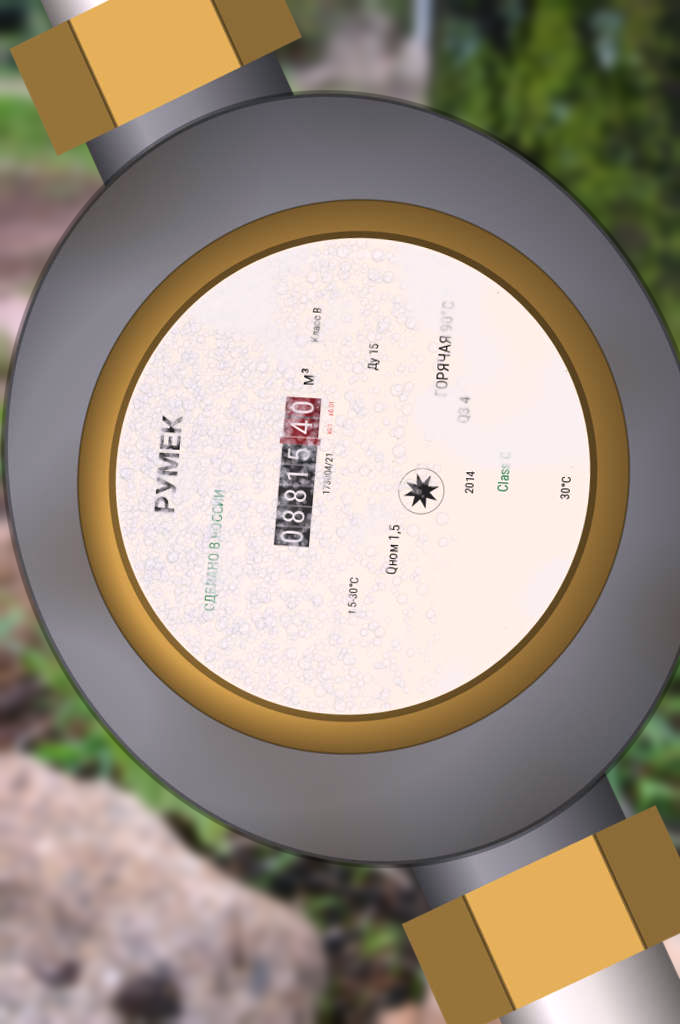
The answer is 8815.40 m³
